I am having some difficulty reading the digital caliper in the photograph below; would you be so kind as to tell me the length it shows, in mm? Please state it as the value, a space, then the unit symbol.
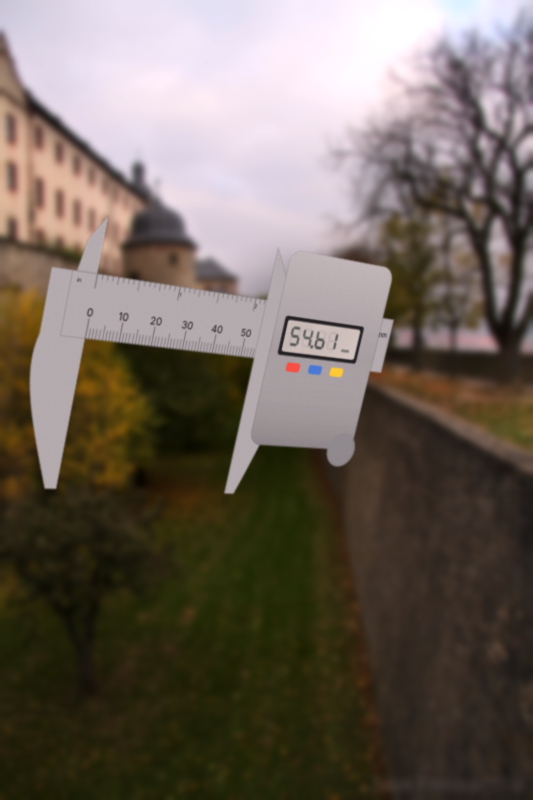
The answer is 54.61 mm
